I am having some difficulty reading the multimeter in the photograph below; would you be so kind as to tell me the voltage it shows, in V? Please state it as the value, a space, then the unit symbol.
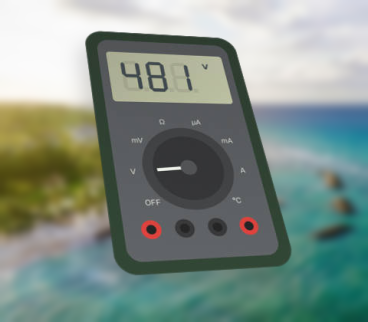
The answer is 481 V
